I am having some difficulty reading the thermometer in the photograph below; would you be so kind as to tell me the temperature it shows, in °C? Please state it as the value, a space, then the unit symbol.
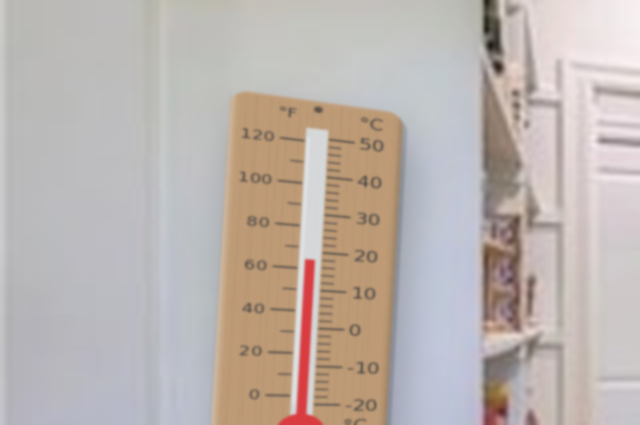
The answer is 18 °C
